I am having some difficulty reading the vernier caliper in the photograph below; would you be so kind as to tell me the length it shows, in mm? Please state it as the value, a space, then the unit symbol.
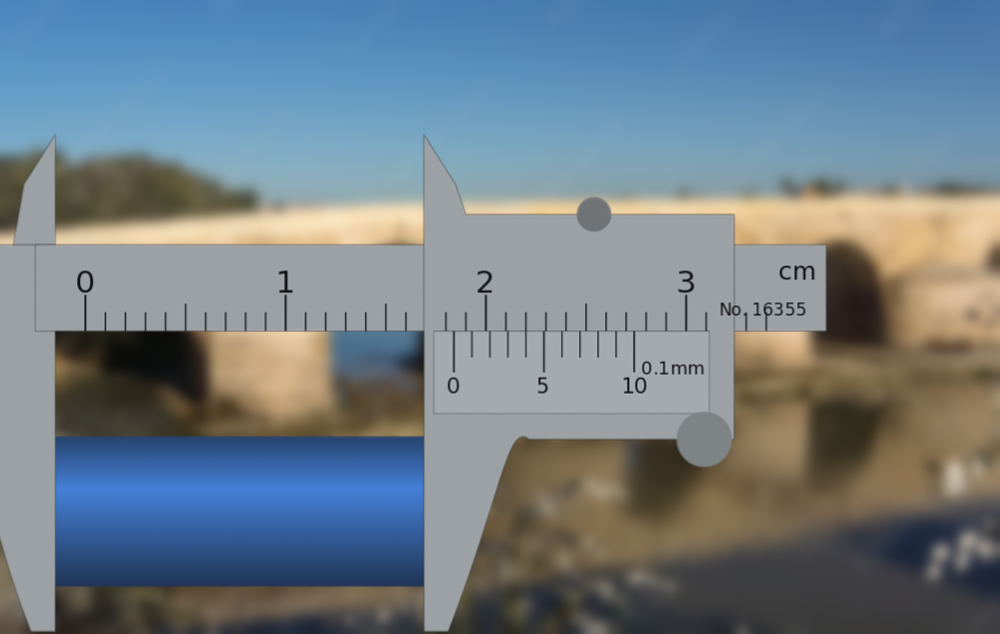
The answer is 18.4 mm
